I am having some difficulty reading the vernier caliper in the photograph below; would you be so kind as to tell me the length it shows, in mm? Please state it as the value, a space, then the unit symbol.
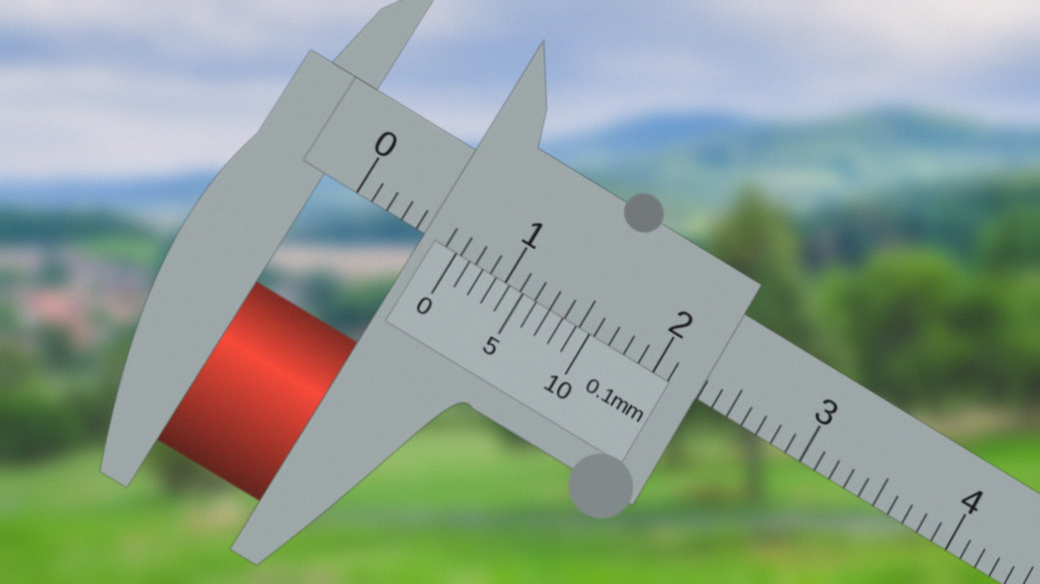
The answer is 6.7 mm
